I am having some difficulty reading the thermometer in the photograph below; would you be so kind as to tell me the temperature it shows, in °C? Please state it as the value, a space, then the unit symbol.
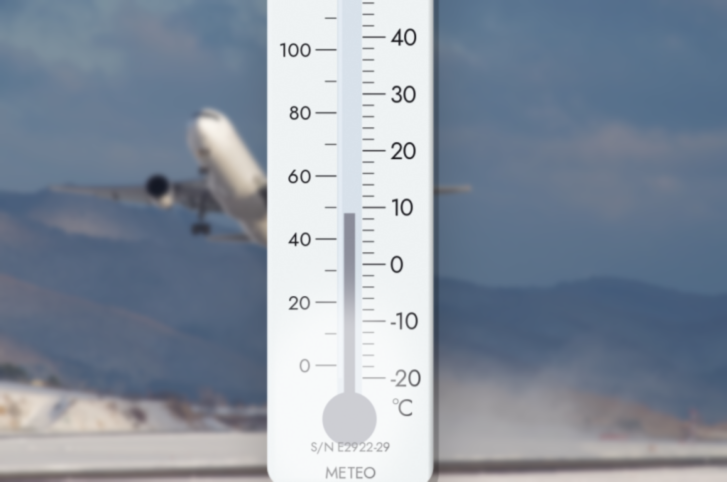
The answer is 9 °C
